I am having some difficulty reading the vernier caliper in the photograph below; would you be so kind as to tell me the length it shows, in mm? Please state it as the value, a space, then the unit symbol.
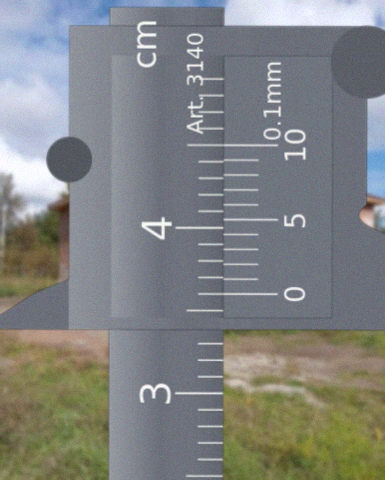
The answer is 36.0 mm
